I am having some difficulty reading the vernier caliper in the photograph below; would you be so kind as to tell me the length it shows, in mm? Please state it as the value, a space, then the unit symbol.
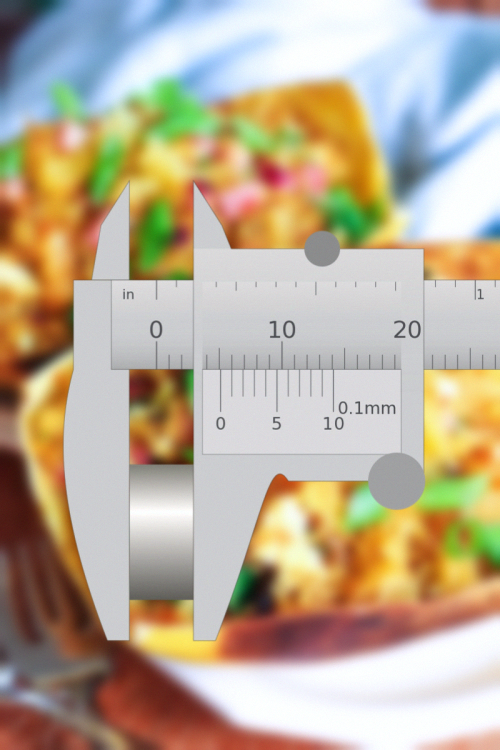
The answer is 5.1 mm
